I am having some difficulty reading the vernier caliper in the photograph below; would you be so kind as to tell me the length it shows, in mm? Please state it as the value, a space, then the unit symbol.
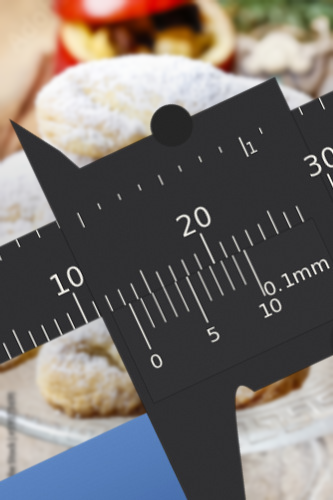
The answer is 13.3 mm
